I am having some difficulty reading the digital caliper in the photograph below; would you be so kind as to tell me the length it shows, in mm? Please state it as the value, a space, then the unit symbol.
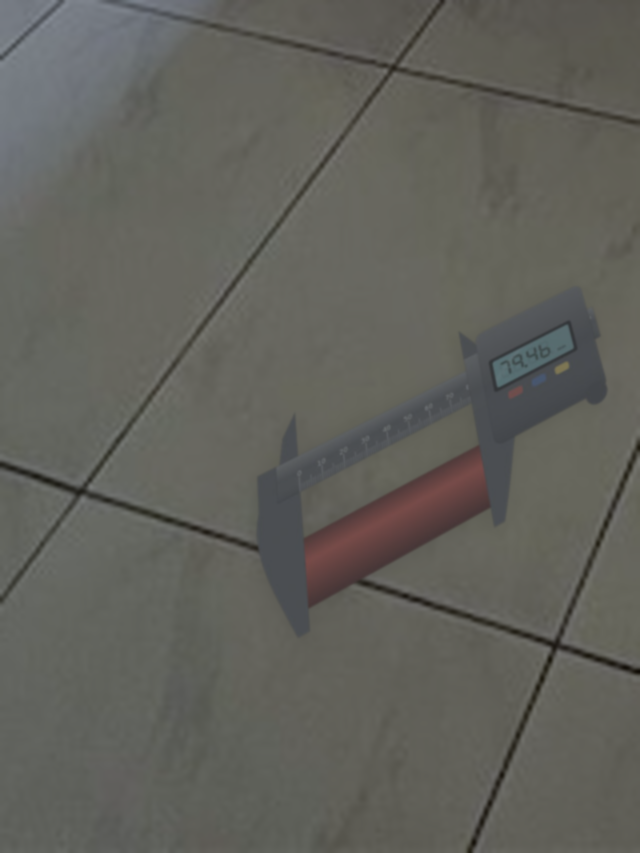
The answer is 79.46 mm
